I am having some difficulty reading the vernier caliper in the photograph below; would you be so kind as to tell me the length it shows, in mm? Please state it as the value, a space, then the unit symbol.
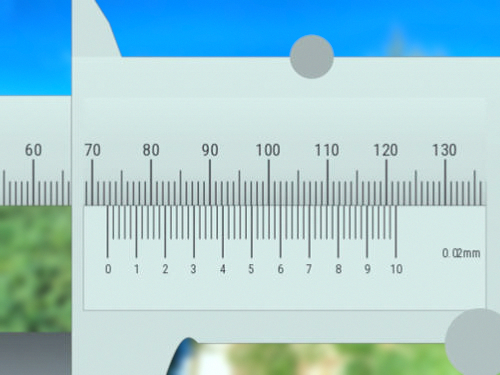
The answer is 72.6 mm
